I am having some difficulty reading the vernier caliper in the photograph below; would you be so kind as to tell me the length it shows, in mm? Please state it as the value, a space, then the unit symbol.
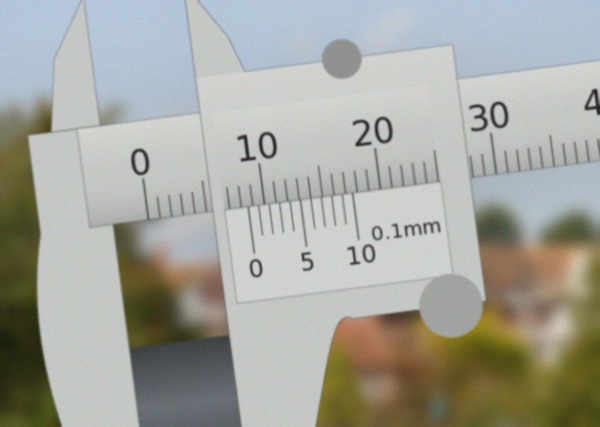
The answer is 8.6 mm
